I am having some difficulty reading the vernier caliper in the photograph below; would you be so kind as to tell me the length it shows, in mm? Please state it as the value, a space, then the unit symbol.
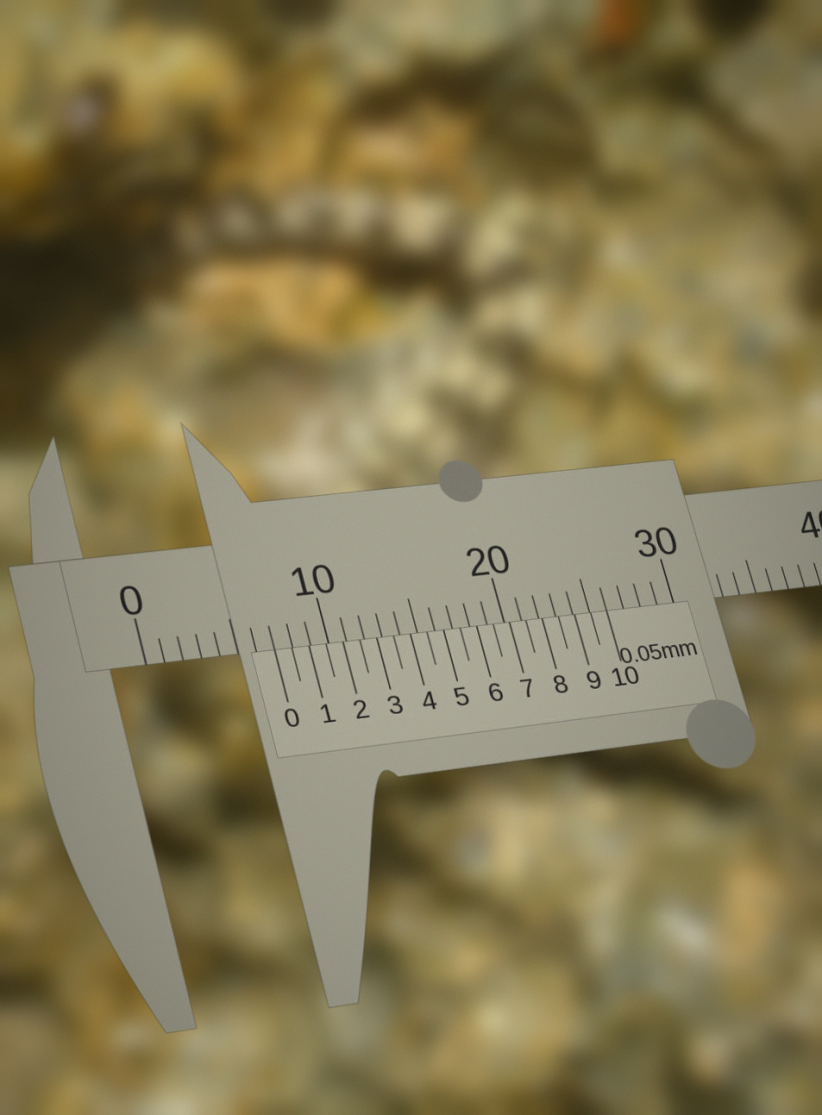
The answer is 7.0 mm
